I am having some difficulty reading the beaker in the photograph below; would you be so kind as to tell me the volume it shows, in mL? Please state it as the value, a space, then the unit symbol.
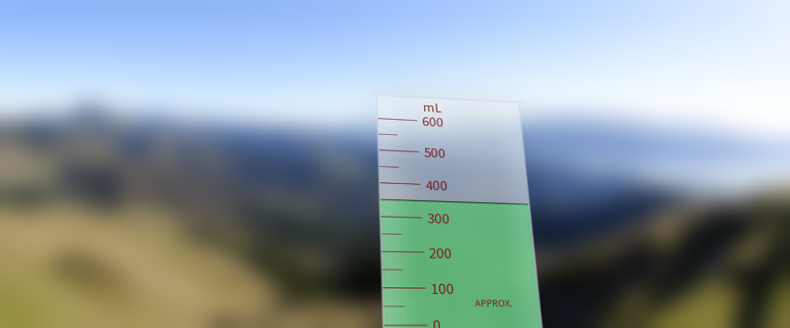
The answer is 350 mL
